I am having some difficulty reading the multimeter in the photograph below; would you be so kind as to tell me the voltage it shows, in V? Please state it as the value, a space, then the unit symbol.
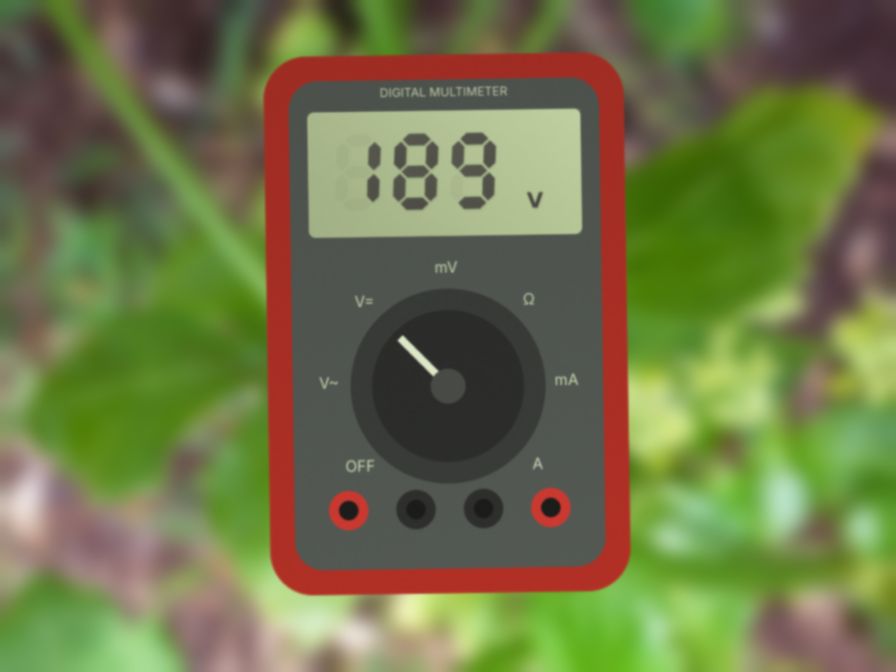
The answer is 189 V
